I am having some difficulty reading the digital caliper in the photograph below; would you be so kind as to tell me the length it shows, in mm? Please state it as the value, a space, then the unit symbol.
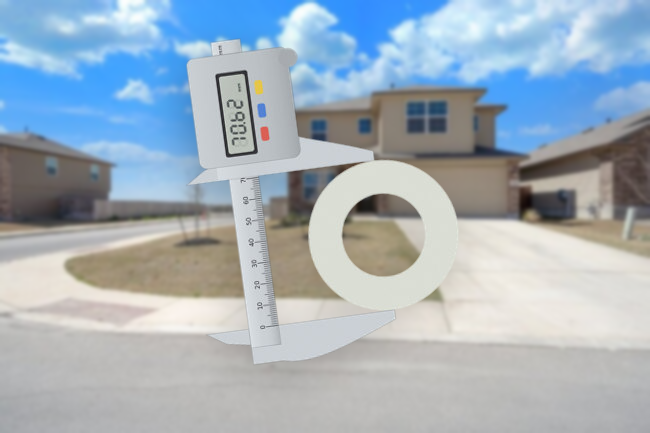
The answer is 70.62 mm
